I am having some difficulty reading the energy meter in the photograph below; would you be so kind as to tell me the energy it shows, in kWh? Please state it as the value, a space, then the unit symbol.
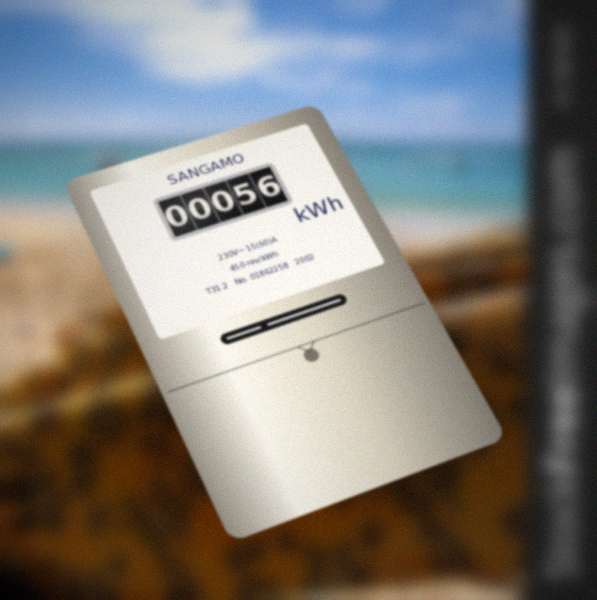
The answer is 56 kWh
